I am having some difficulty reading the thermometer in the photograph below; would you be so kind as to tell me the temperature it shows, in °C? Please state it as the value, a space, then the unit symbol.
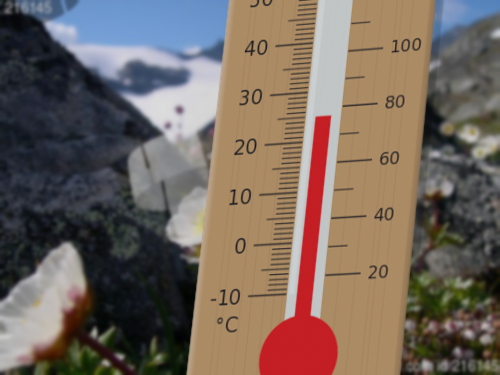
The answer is 25 °C
